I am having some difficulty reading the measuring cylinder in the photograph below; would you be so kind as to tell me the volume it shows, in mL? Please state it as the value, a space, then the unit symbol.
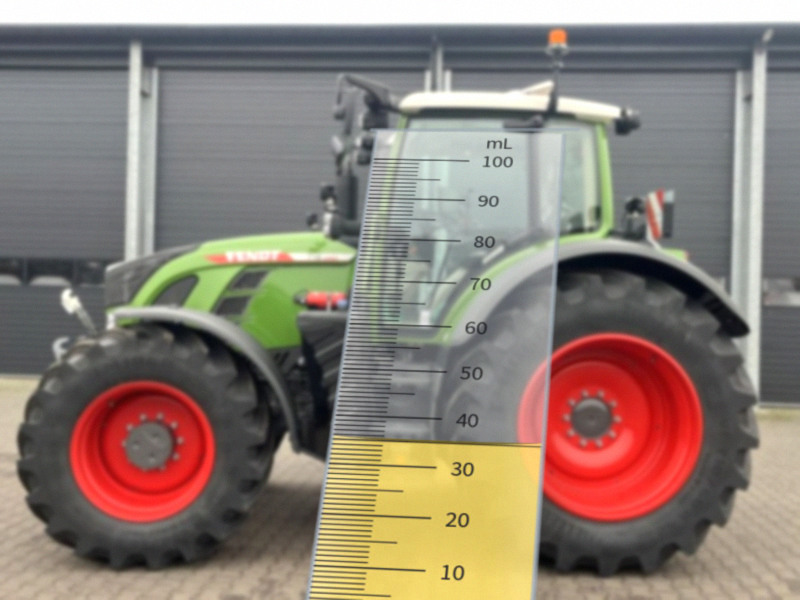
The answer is 35 mL
